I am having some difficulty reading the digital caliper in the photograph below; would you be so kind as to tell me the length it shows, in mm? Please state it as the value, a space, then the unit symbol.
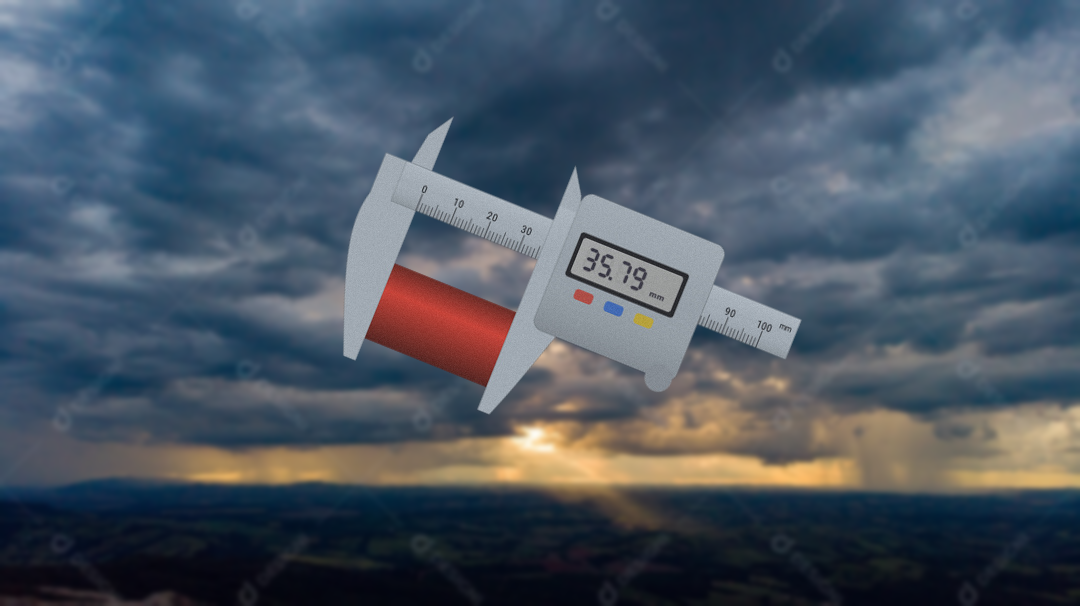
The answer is 35.79 mm
